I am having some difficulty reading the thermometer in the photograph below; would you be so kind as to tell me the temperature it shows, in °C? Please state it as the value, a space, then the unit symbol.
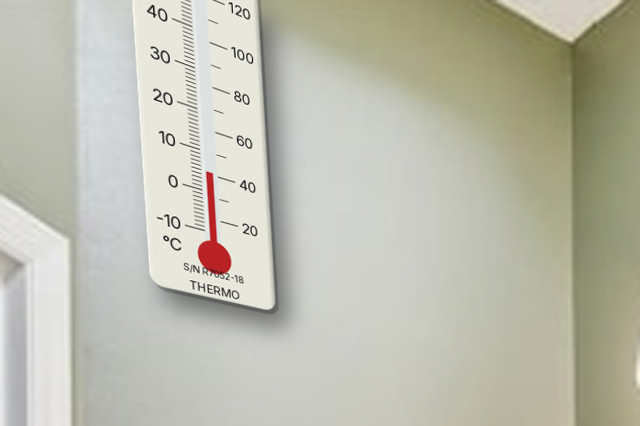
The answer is 5 °C
